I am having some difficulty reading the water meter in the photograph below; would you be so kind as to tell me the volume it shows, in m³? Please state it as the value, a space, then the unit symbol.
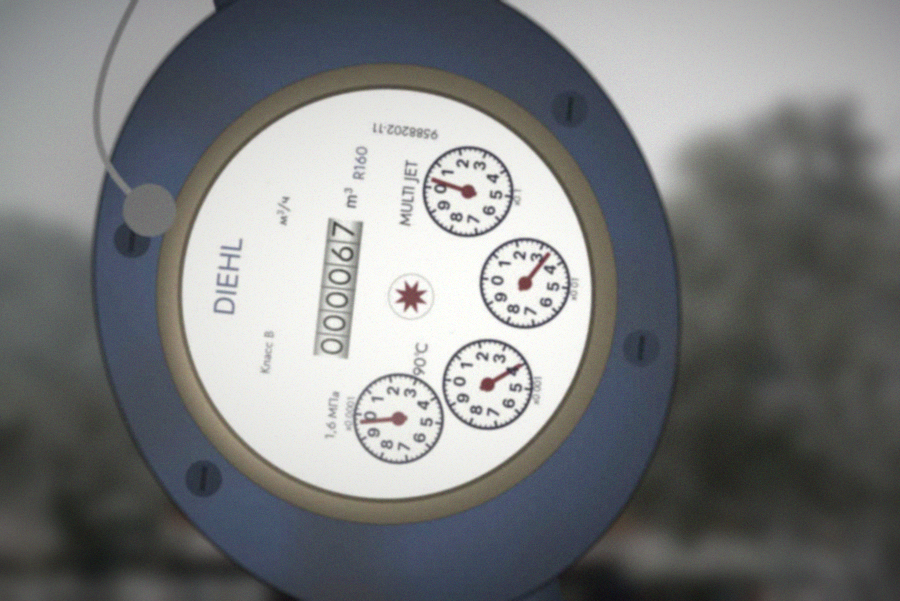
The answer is 67.0339 m³
